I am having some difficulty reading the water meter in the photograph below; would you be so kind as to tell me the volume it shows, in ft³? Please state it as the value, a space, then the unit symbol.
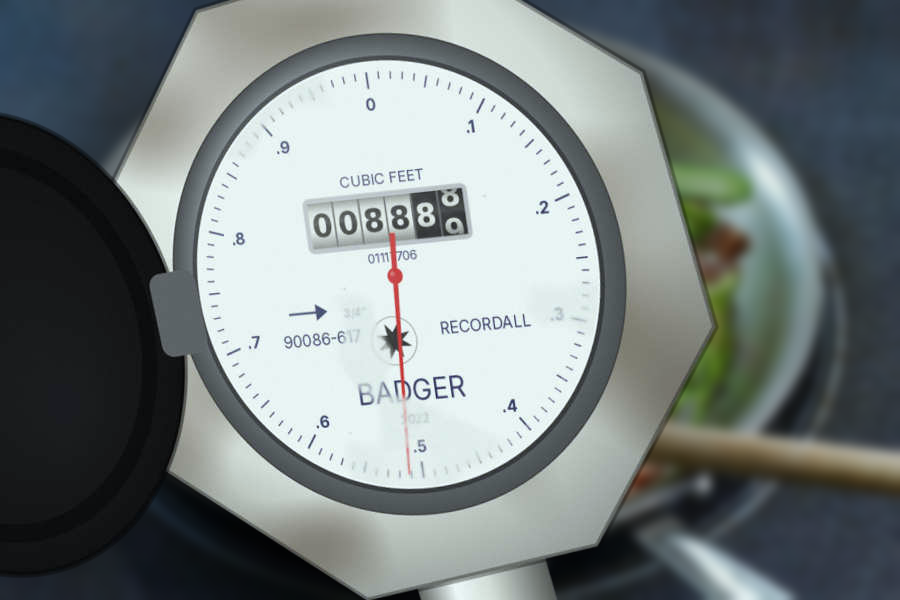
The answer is 8888.51 ft³
